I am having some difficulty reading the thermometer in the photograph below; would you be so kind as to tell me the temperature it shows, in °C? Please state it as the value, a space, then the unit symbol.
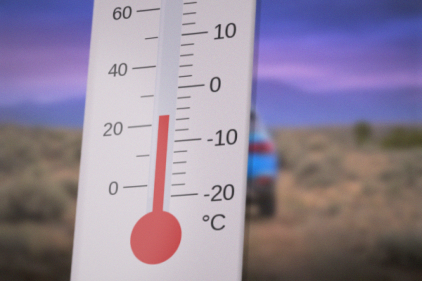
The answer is -5 °C
